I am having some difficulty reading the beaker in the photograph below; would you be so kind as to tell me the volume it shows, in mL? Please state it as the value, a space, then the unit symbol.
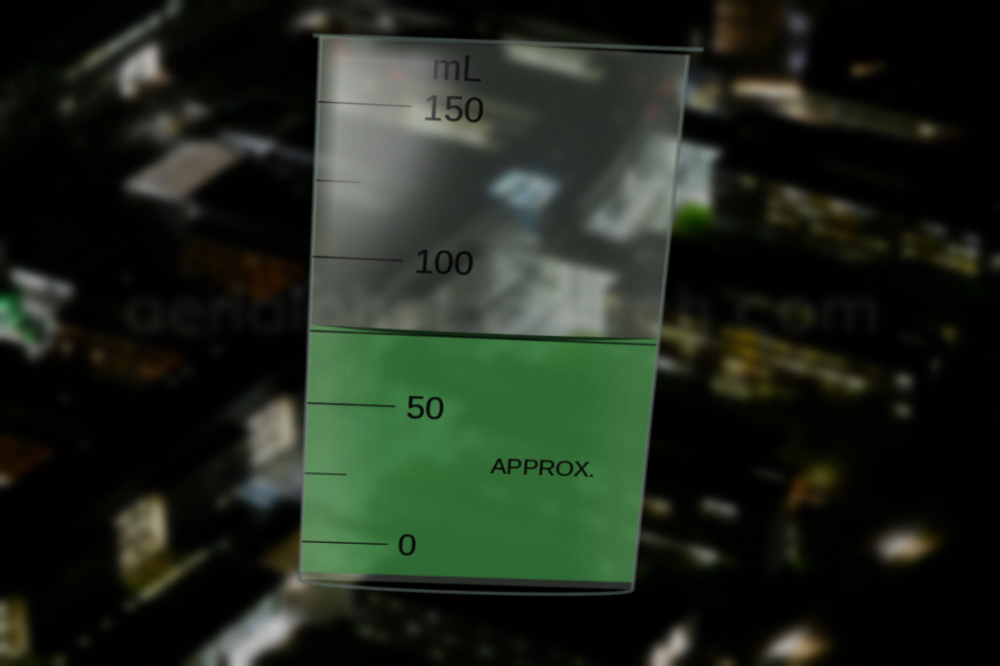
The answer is 75 mL
